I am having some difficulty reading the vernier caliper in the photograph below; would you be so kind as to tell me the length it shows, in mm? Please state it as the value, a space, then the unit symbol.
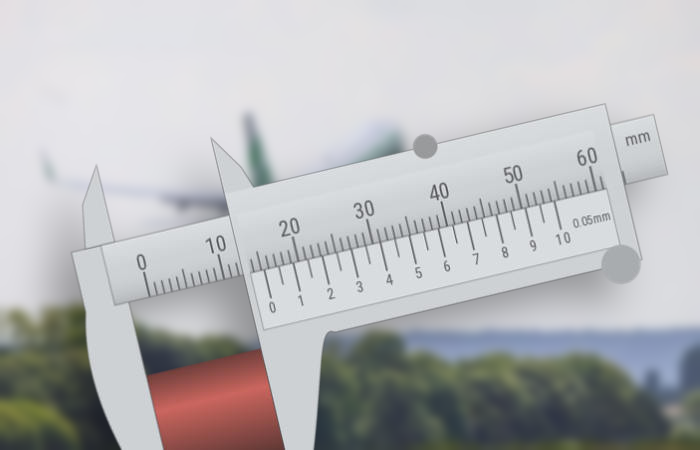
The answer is 15.4 mm
